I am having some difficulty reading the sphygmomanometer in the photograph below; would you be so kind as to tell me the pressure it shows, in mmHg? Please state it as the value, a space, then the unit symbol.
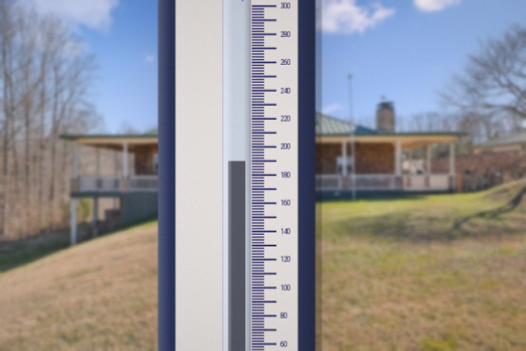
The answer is 190 mmHg
